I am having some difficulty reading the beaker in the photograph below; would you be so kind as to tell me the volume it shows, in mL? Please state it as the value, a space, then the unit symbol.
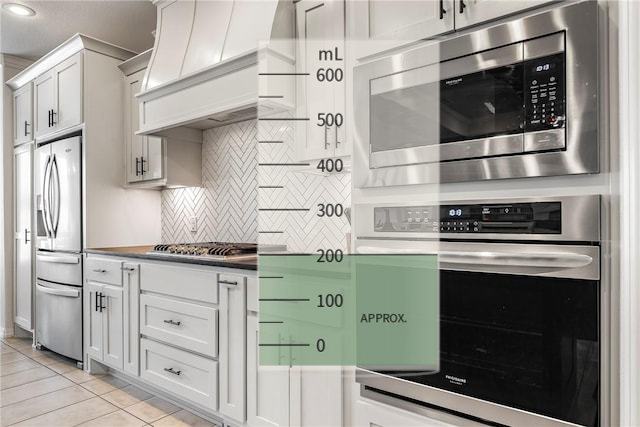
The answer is 200 mL
